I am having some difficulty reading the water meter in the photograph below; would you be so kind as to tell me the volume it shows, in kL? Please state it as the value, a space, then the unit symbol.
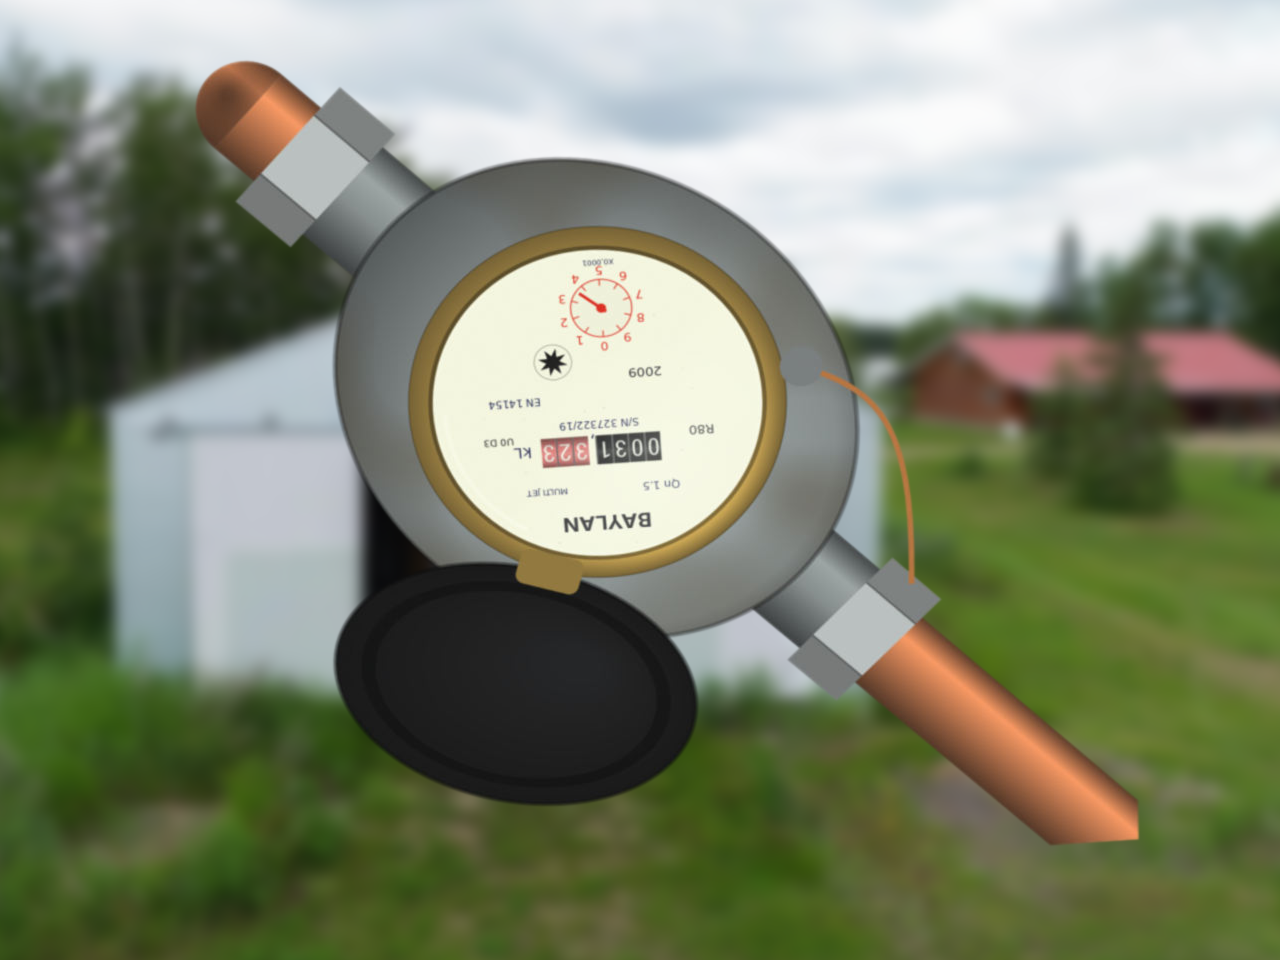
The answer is 31.3233 kL
